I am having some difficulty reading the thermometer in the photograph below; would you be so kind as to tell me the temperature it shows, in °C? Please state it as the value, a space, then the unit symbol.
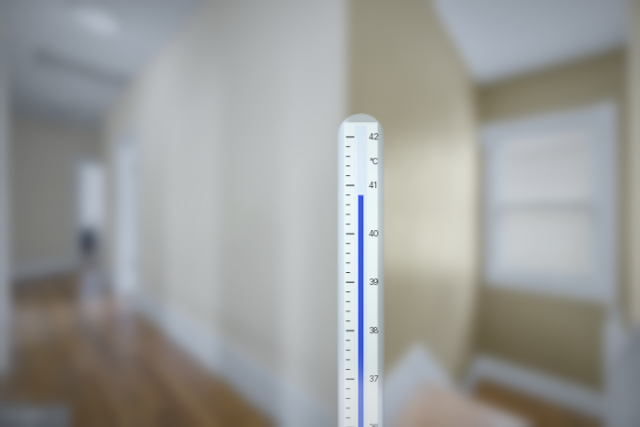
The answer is 40.8 °C
